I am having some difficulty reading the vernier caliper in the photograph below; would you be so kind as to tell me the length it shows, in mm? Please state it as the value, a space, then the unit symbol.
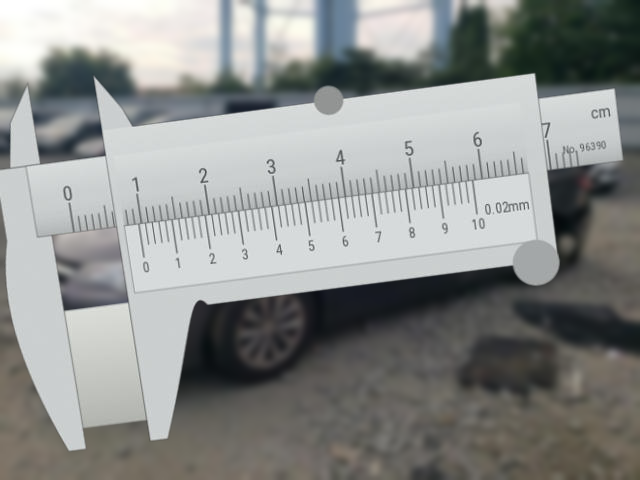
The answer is 9.6 mm
